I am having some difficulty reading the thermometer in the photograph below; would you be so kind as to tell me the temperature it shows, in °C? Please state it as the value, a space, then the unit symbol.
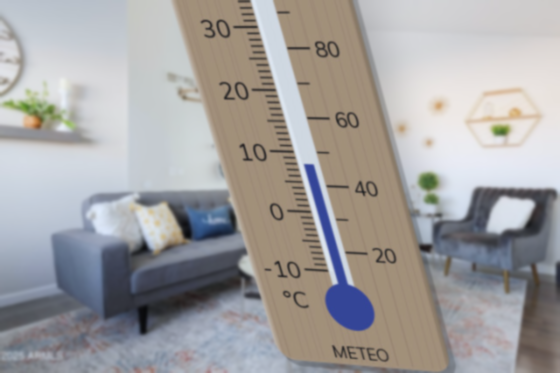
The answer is 8 °C
